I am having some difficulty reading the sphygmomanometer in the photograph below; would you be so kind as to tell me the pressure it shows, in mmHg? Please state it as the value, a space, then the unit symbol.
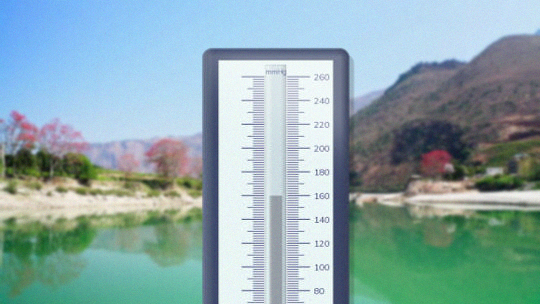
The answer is 160 mmHg
